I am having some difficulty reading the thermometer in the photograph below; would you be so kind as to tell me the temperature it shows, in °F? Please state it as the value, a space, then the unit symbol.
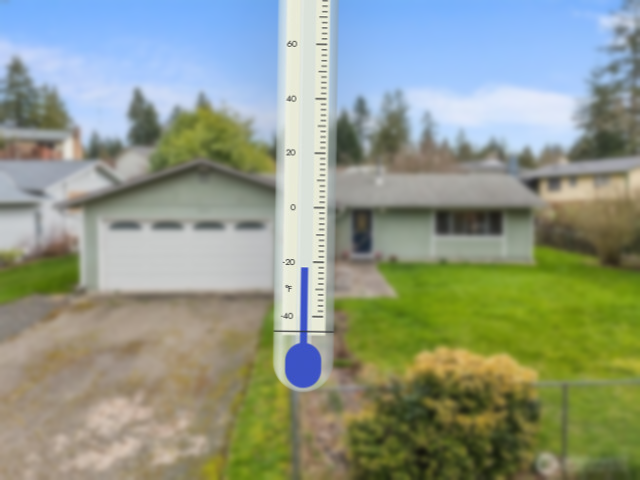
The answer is -22 °F
